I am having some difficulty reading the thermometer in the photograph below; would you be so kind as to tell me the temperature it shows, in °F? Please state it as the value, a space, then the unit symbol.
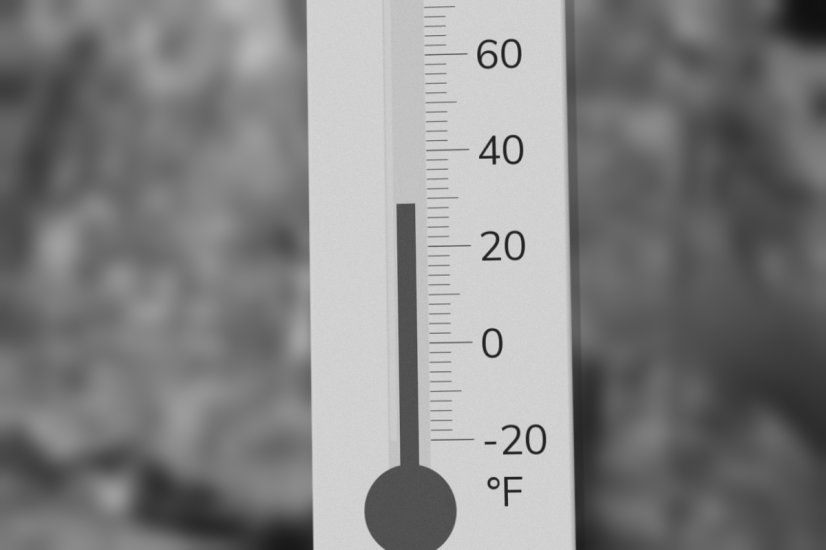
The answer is 29 °F
